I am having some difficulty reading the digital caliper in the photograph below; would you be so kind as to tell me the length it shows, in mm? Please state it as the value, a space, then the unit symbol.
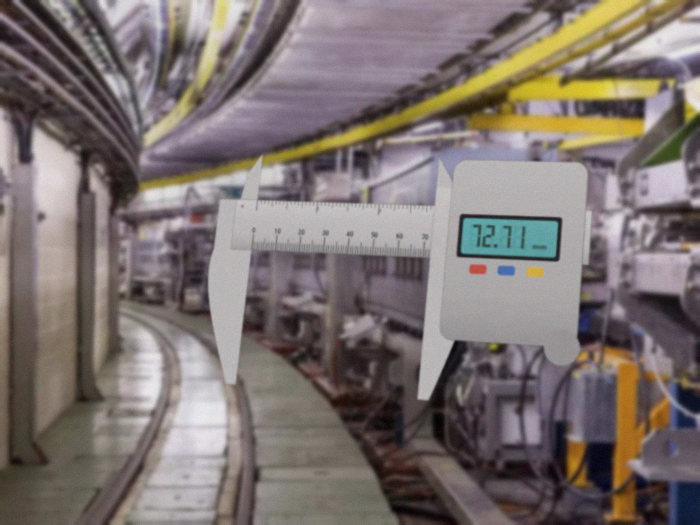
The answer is 72.71 mm
